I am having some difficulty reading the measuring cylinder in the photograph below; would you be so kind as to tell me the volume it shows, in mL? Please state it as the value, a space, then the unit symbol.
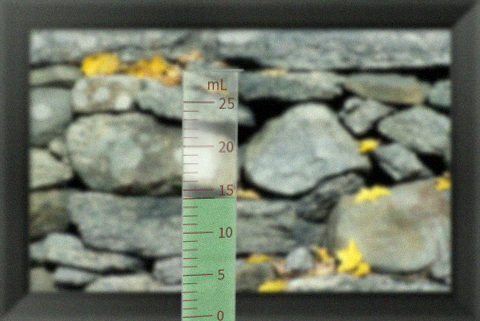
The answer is 14 mL
